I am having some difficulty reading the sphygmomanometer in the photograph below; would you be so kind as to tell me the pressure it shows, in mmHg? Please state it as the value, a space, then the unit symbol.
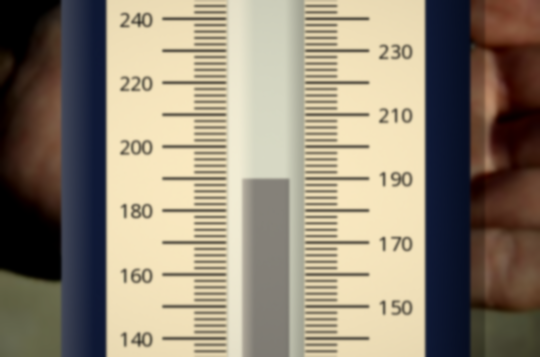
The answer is 190 mmHg
